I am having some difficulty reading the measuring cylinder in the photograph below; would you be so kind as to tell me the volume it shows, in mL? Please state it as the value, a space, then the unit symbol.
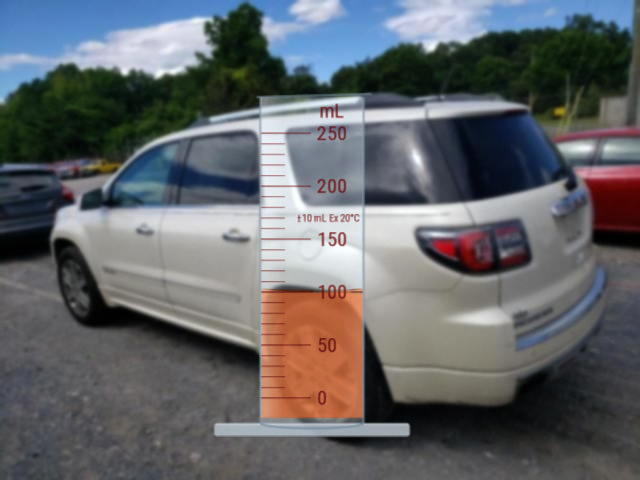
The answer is 100 mL
